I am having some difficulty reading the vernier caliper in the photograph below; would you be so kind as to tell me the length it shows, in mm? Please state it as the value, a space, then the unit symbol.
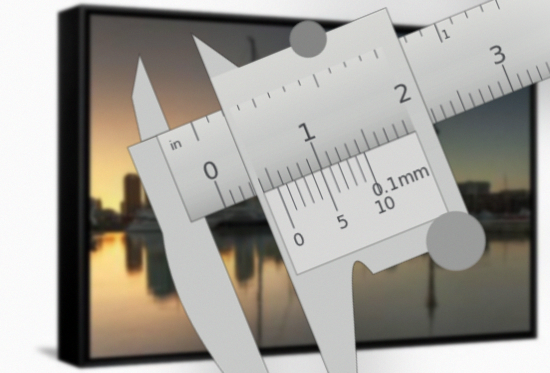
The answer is 5.4 mm
